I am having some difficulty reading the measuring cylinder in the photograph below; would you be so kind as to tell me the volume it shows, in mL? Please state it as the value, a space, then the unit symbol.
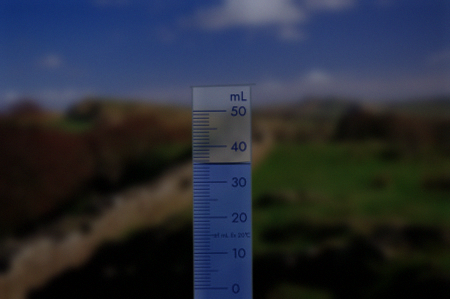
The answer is 35 mL
